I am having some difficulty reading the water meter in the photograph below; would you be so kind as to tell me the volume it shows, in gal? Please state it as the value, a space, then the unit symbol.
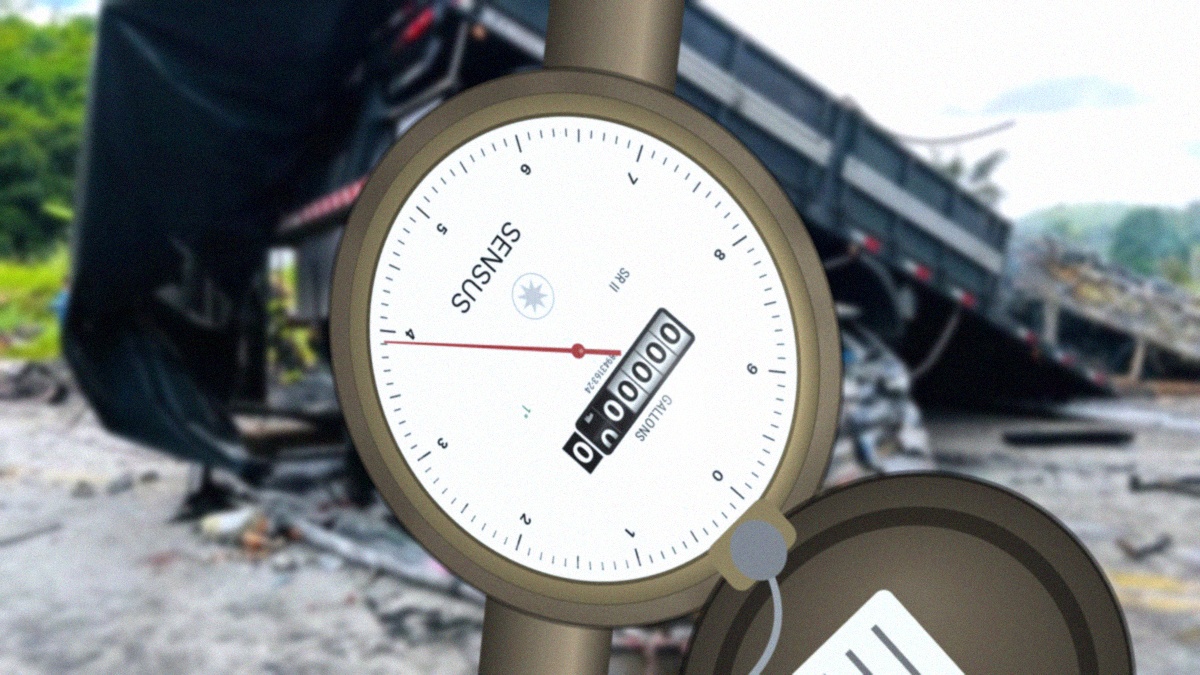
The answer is 3.9 gal
